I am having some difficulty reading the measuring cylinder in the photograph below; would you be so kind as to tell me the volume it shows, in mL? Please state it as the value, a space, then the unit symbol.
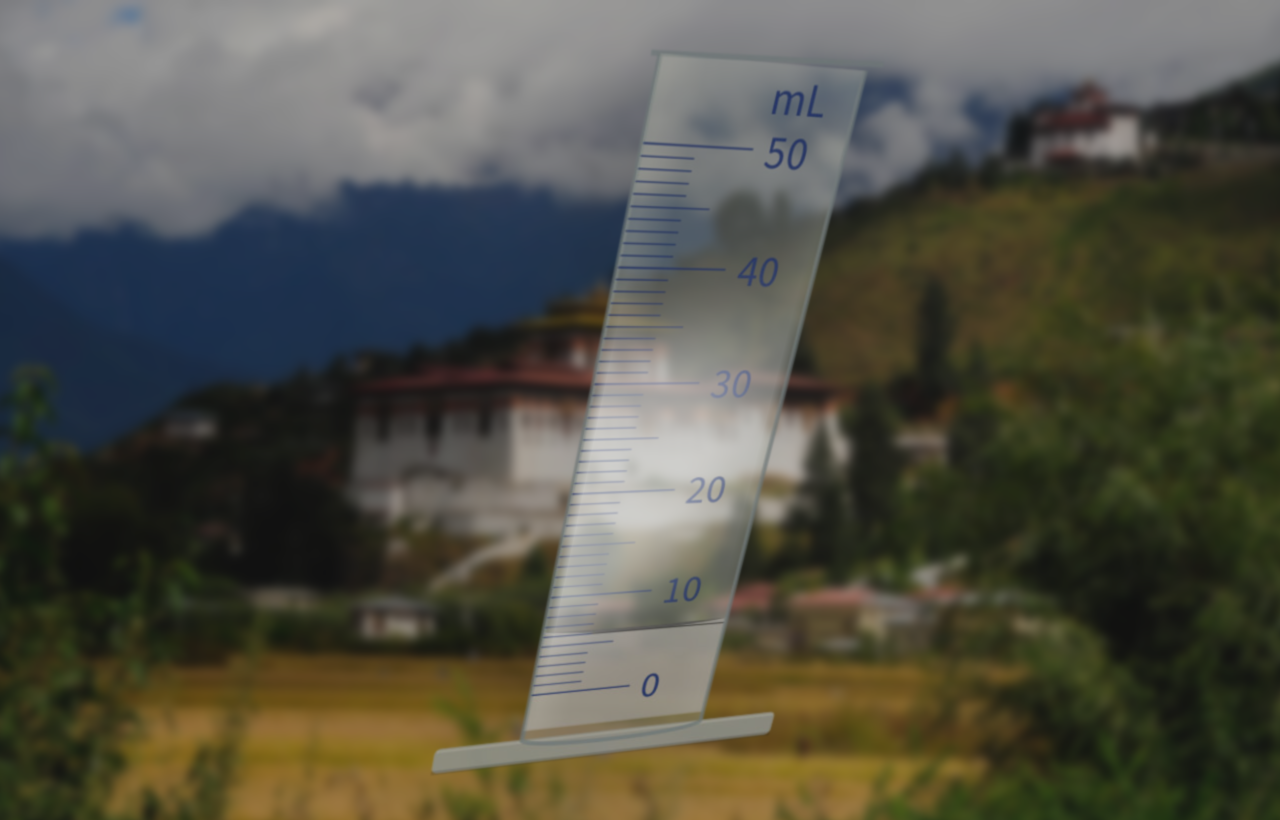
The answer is 6 mL
